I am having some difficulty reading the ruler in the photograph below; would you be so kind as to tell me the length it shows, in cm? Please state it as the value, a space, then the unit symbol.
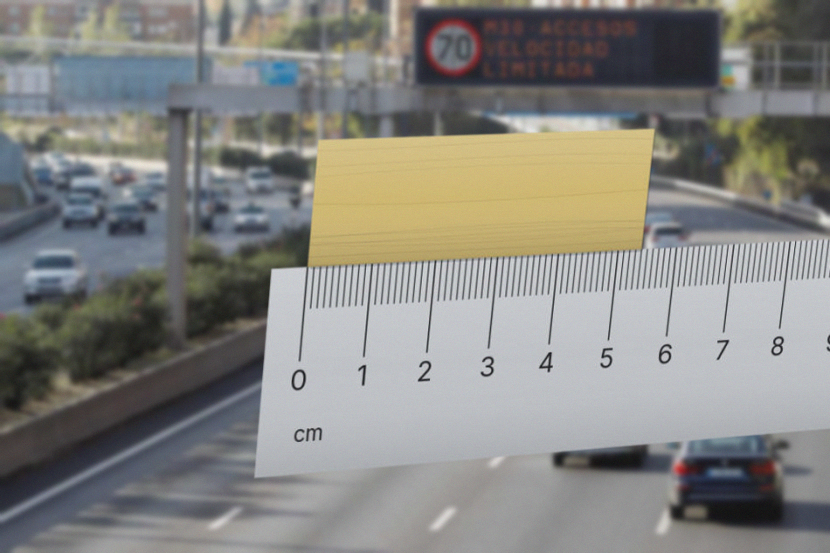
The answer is 5.4 cm
